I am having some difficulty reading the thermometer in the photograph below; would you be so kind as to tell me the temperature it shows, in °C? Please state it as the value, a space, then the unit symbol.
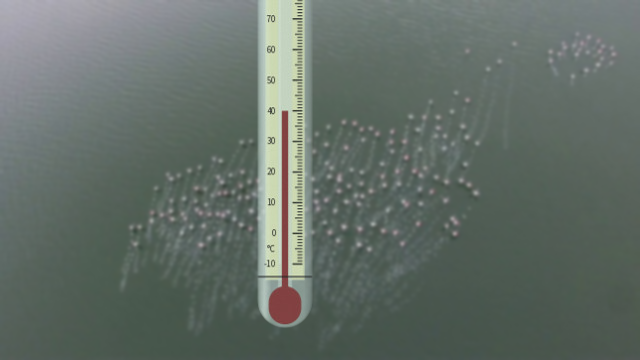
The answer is 40 °C
